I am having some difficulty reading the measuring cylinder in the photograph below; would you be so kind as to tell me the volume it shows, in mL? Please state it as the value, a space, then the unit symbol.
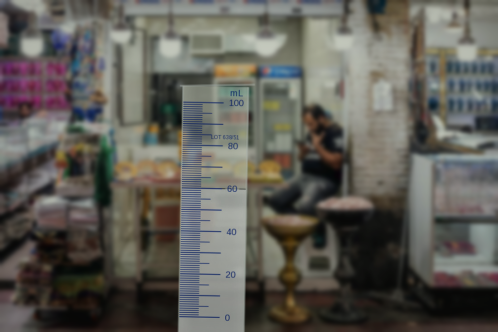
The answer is 60 mL
